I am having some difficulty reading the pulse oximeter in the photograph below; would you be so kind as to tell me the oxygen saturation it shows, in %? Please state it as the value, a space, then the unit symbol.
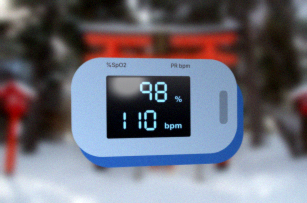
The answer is 98 %
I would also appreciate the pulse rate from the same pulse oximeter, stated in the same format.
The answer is 110 bpm
